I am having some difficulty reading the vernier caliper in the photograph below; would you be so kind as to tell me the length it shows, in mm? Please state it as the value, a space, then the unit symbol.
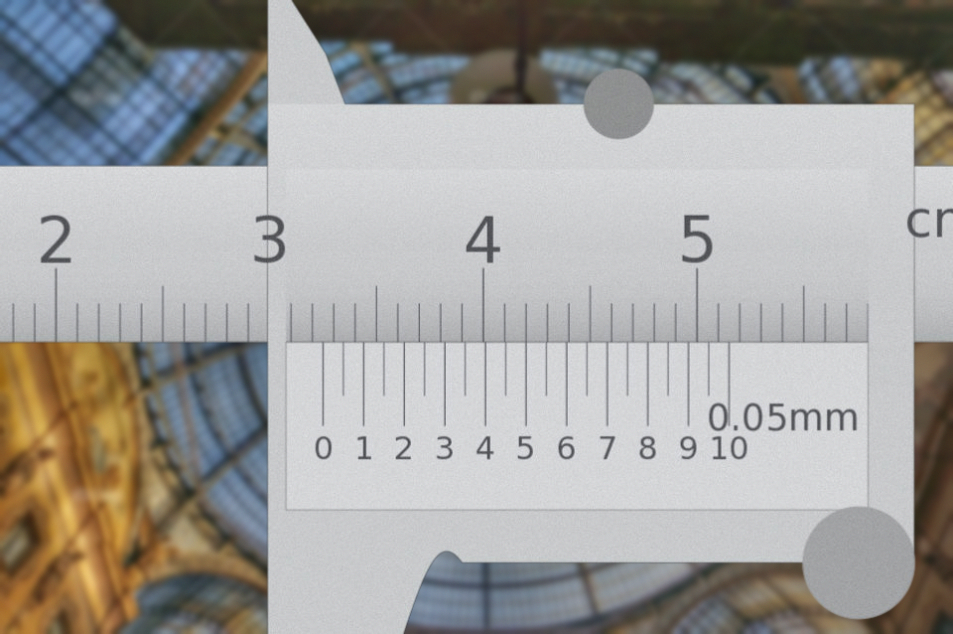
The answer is 32.5 mm
